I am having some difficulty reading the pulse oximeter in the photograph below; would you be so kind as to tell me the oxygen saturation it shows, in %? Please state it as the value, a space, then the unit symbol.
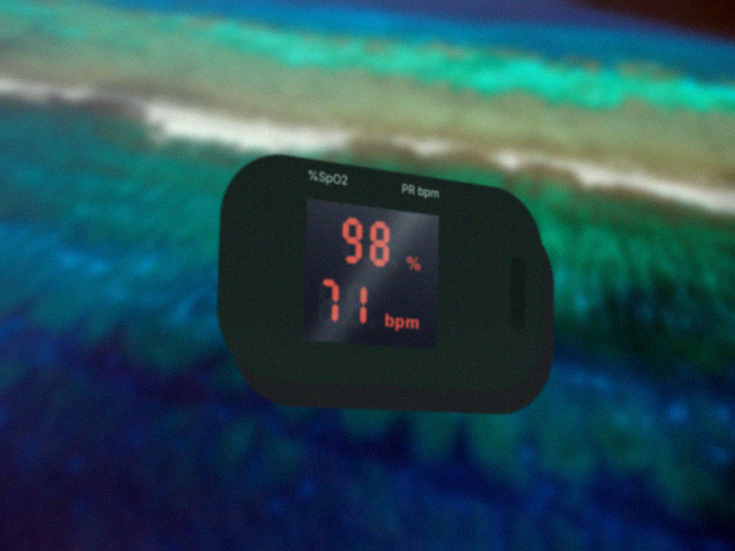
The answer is 98 %
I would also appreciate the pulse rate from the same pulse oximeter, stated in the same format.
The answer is 71 bpm
